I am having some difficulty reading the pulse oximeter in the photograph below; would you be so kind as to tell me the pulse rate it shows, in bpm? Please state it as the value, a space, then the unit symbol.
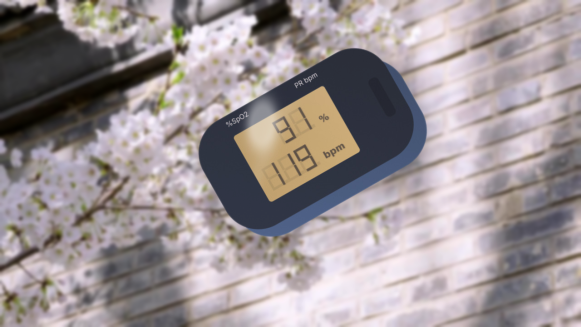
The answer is 119 bpm
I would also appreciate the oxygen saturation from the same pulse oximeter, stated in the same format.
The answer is 91 %
